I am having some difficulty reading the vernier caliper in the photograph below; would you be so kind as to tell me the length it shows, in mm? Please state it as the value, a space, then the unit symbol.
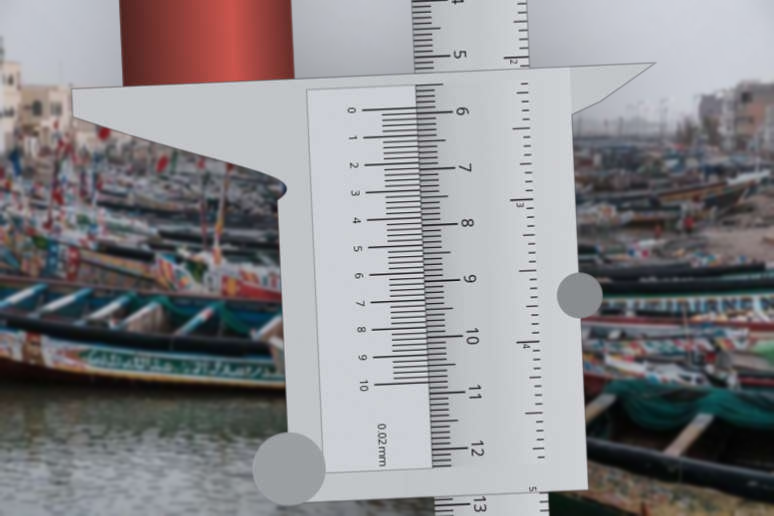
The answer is 59.0 mm
